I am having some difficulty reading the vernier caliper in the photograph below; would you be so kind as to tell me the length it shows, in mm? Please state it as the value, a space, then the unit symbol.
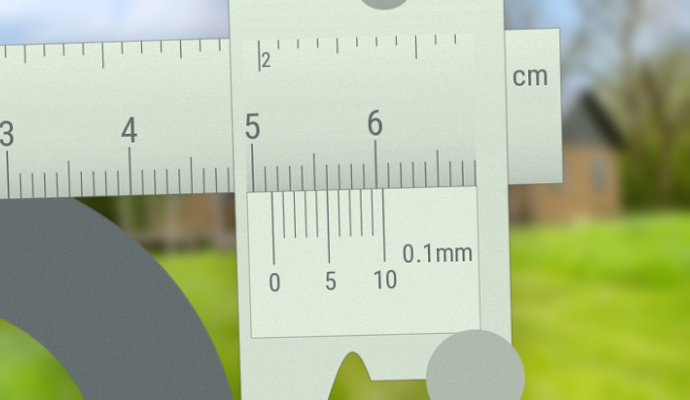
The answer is 51.5 mm
